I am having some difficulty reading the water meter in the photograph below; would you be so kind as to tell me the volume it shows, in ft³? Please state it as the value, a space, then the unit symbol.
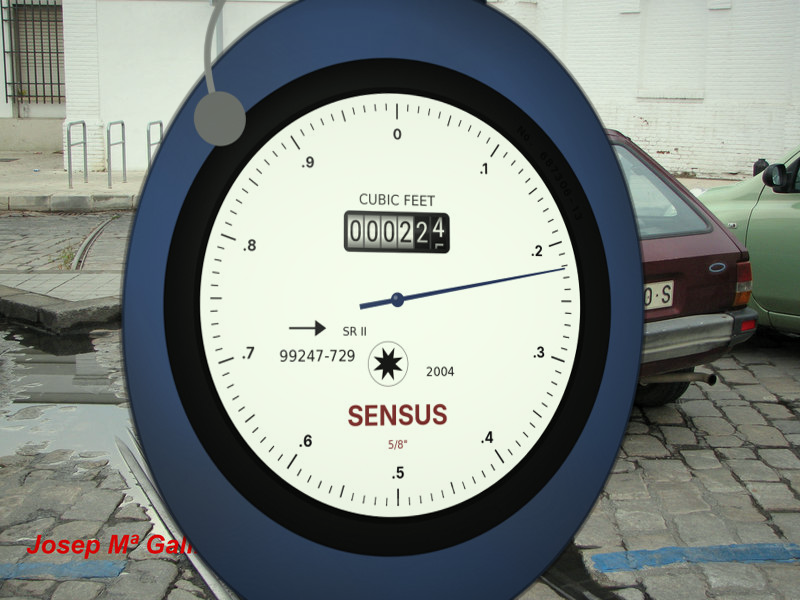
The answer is 224.22 ft³
